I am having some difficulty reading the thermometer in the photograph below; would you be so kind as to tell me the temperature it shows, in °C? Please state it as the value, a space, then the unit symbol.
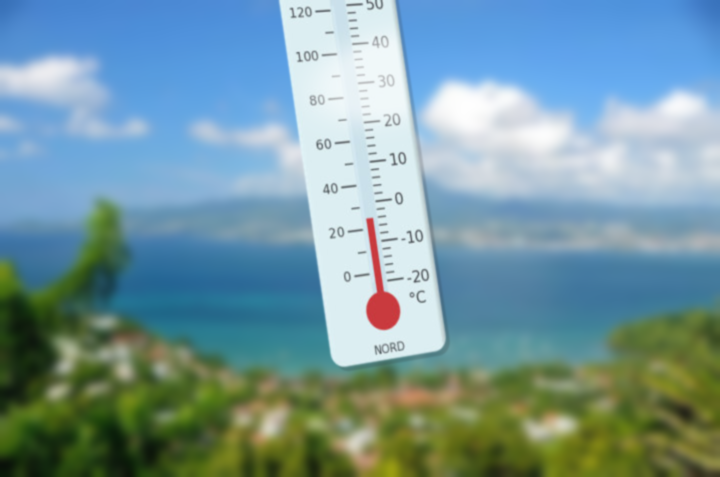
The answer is -4 °C
